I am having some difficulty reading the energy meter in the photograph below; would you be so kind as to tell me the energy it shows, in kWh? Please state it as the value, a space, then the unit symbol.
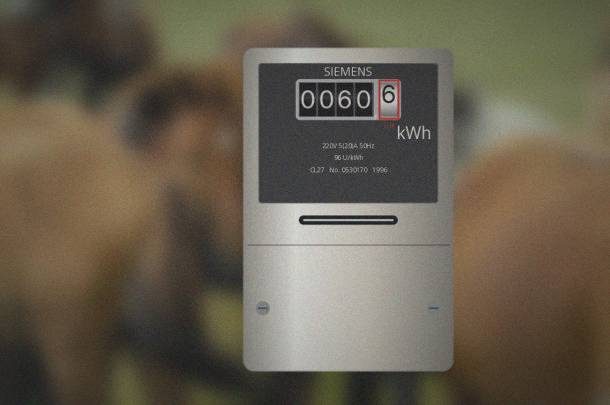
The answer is 60.6 kWh
